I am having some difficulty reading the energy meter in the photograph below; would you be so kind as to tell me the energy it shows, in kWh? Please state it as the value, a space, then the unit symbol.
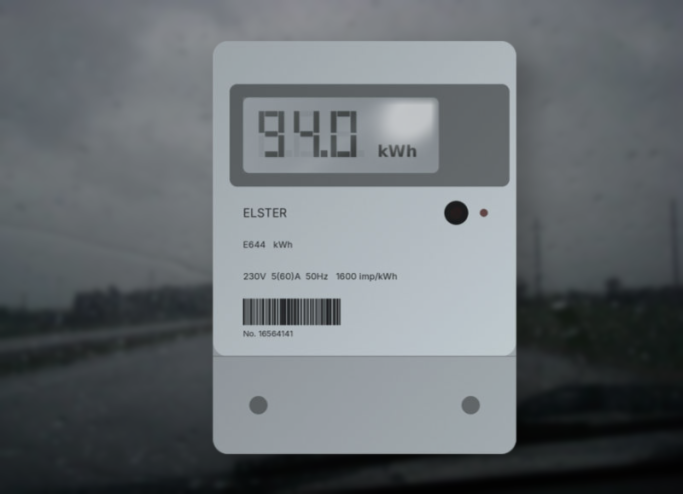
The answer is 94.0 kWh
